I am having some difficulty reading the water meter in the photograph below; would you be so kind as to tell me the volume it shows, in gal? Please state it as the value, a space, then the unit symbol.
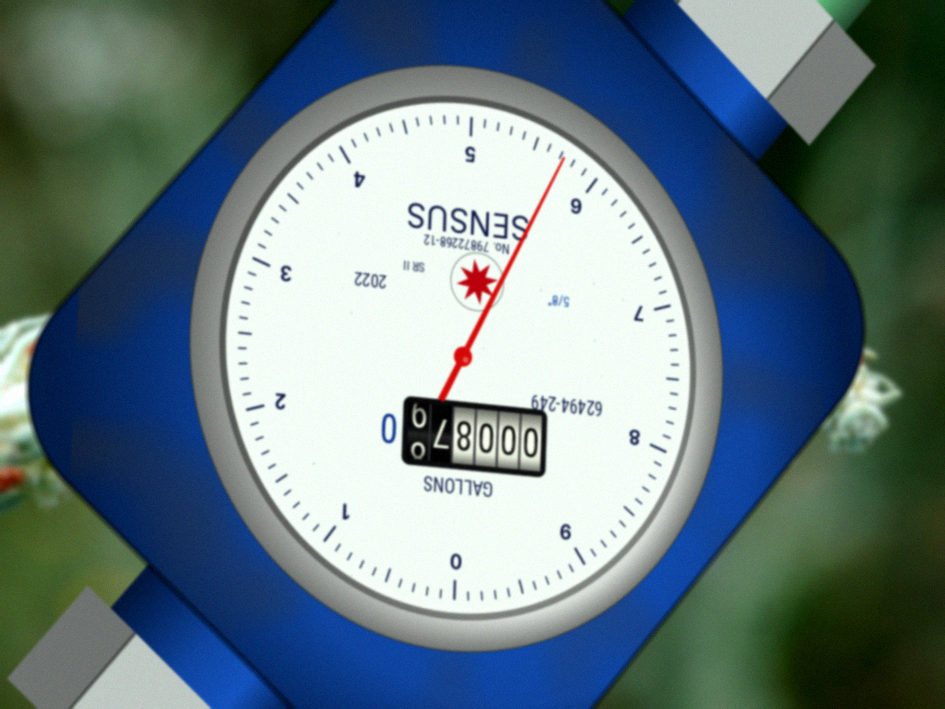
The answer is 8785.7 gal
